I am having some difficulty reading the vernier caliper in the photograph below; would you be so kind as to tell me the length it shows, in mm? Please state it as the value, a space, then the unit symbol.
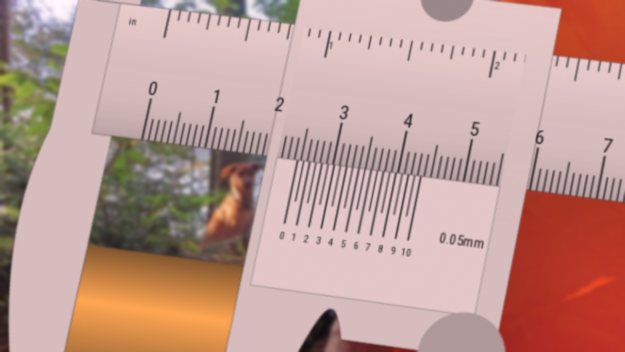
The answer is 24.5 mm
